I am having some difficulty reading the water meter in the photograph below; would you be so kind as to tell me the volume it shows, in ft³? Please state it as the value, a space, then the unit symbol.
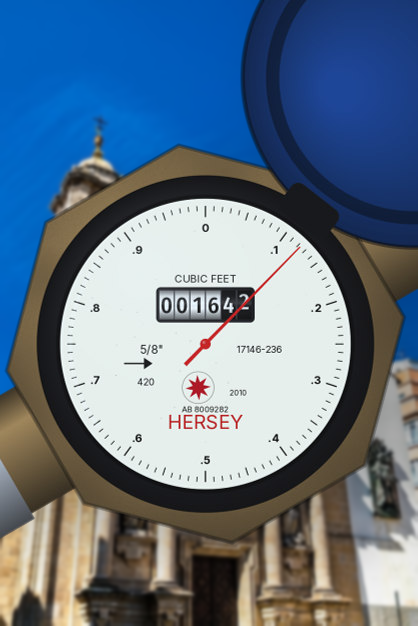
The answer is 1642.12 ft³
